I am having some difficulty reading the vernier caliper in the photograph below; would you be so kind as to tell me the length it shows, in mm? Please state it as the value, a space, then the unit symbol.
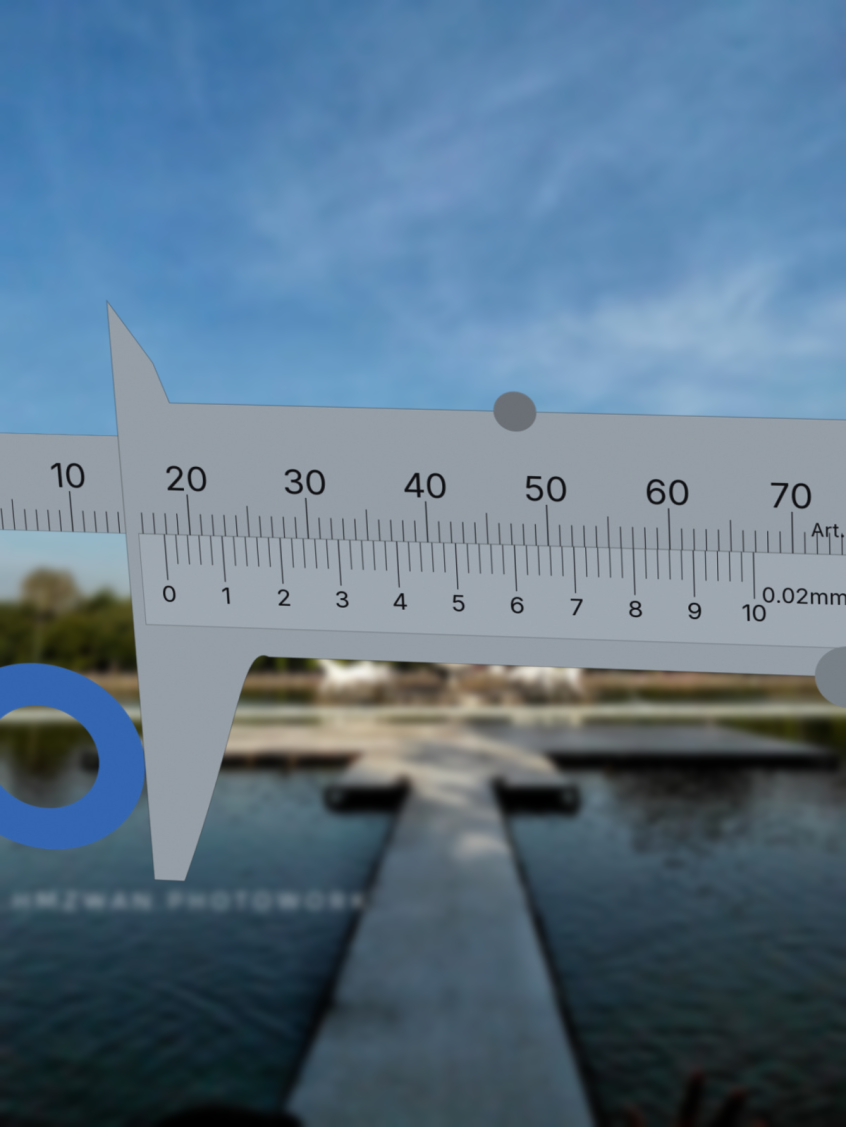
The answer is 17.8 mm
